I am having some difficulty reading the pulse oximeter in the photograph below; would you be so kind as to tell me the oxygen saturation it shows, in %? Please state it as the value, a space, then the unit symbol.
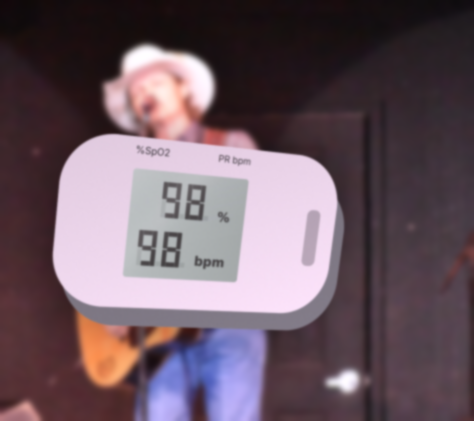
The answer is 98 %
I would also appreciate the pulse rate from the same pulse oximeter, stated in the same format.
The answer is 98 bpm
